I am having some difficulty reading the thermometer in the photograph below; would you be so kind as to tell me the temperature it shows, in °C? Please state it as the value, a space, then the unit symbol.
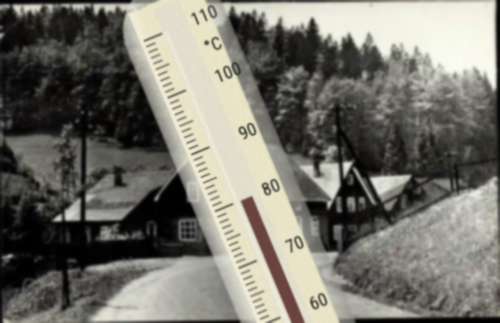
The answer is 80 °C
